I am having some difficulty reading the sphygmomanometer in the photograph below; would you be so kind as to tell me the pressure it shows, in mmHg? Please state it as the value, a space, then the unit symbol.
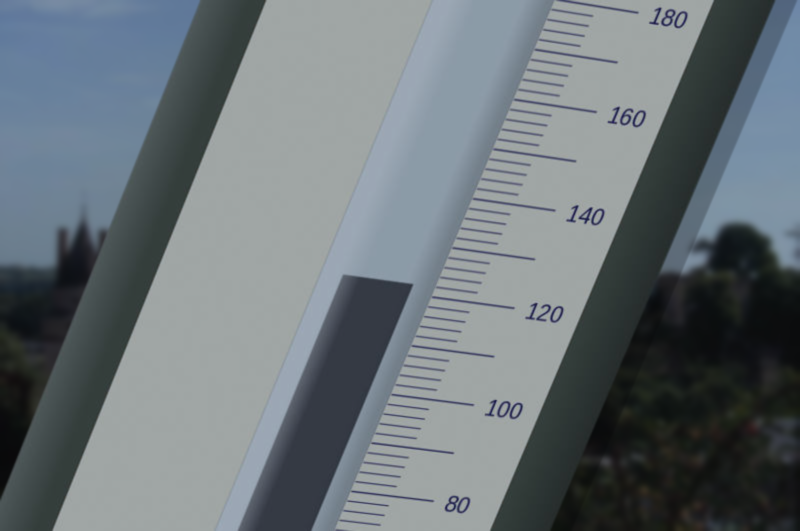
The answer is 122 mmHg
